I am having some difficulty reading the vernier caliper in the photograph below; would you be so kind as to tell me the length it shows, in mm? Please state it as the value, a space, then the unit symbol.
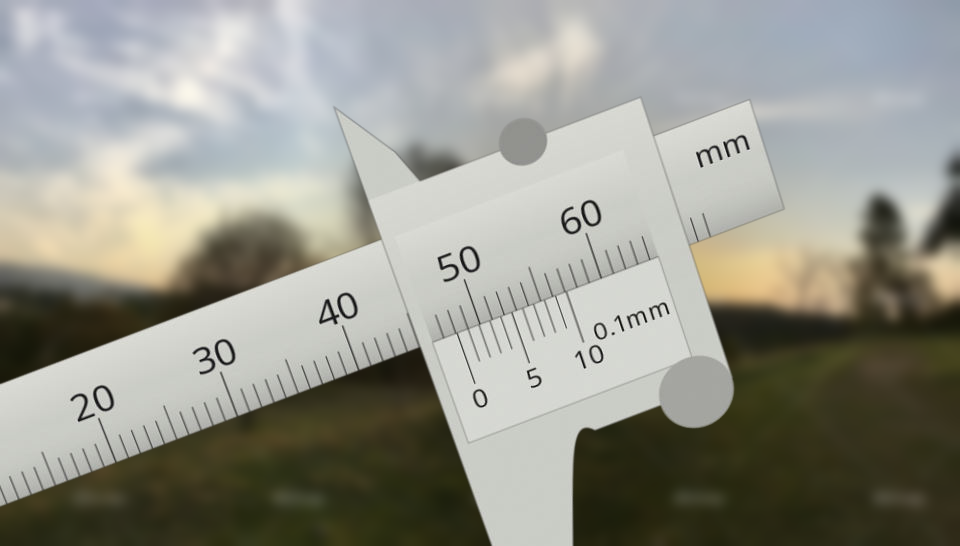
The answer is 48.1 mm
